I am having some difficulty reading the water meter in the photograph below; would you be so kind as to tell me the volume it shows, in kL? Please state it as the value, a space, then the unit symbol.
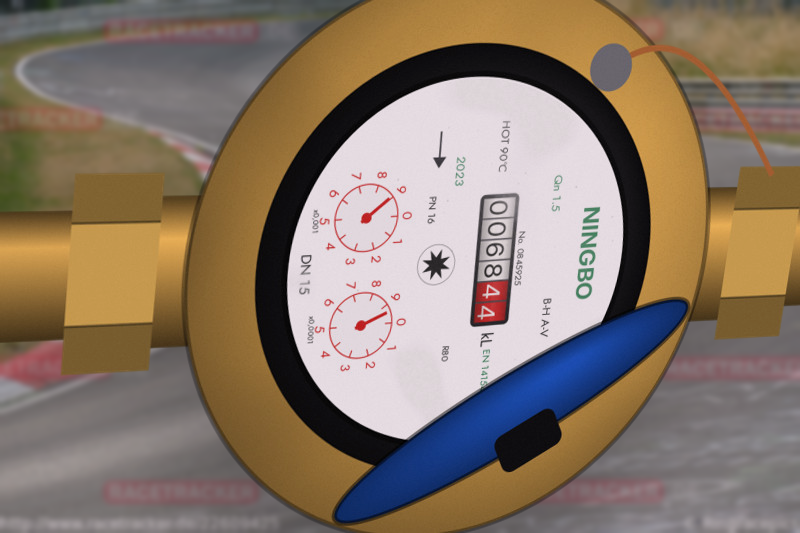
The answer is 68.4389 kL
